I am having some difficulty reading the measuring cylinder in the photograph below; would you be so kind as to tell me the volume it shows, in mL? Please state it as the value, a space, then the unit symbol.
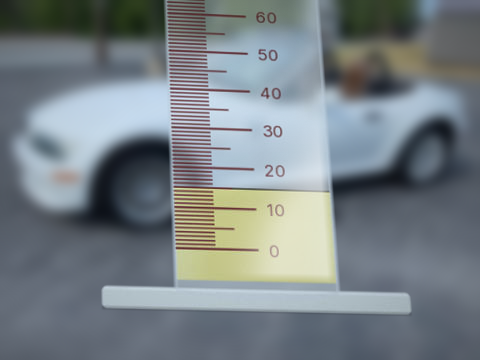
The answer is 15 mL
